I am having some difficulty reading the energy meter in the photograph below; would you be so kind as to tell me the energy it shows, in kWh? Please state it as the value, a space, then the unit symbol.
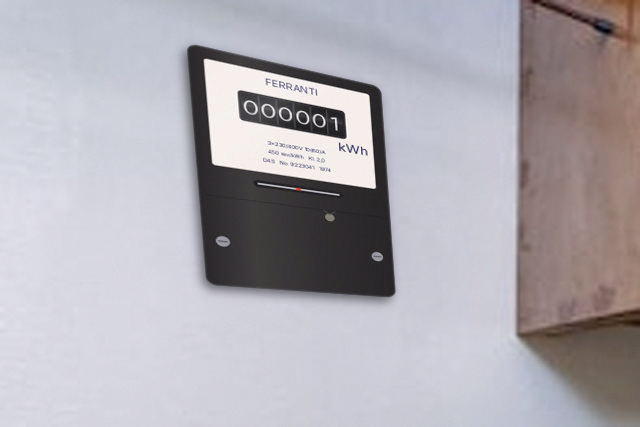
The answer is 1 kWh
